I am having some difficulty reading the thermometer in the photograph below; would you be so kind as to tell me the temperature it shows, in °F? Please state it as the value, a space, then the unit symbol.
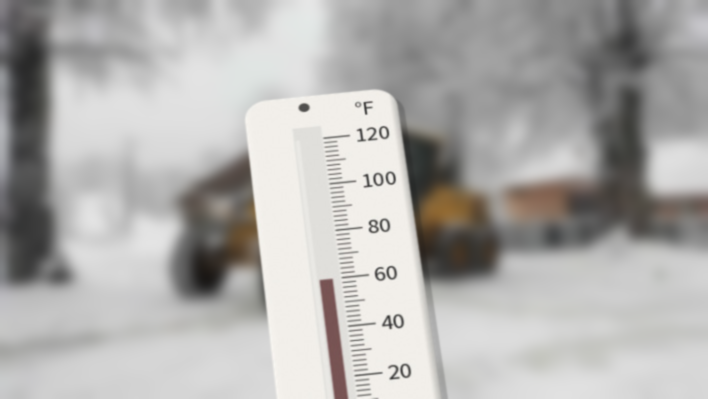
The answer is 60 °F
